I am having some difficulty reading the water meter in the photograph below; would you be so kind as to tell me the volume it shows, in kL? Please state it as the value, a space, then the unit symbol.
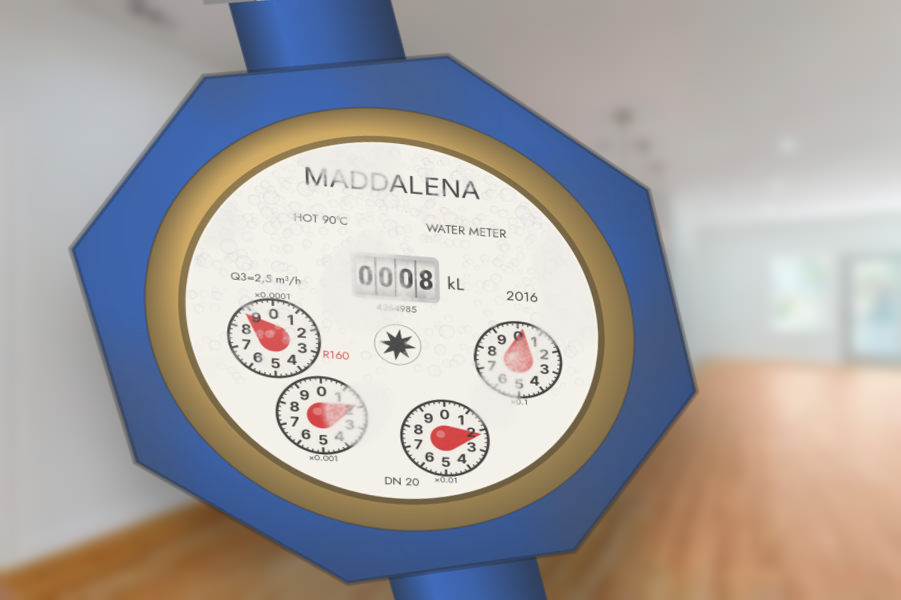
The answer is 8.0218 kL
